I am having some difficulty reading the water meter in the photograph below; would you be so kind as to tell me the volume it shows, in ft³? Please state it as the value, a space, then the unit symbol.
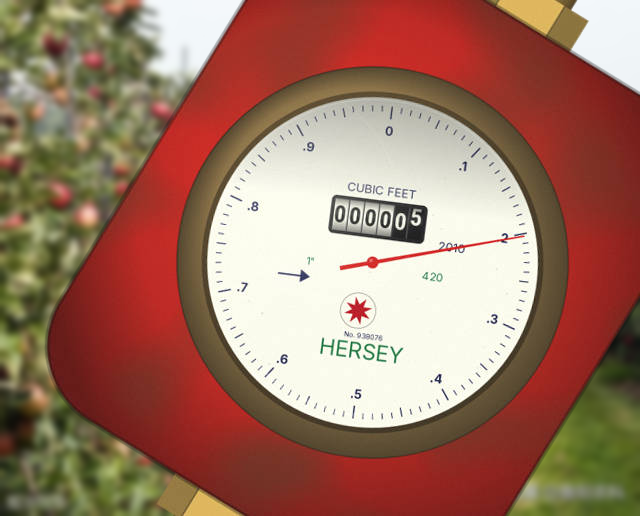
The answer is 5.20 ft³
